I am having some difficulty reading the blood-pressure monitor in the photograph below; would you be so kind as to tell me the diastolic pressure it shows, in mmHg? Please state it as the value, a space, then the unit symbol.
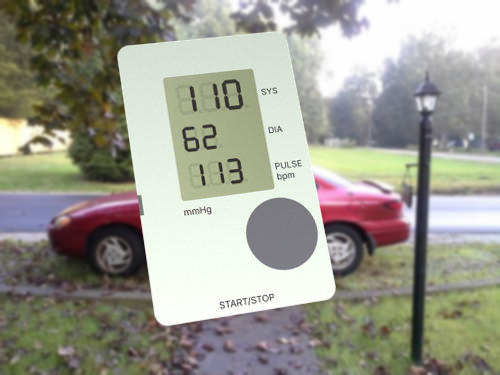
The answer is 62 mmHg
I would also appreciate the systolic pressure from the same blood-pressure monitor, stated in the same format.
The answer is 110 mmHg
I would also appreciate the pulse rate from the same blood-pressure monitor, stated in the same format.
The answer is 113 bpm
